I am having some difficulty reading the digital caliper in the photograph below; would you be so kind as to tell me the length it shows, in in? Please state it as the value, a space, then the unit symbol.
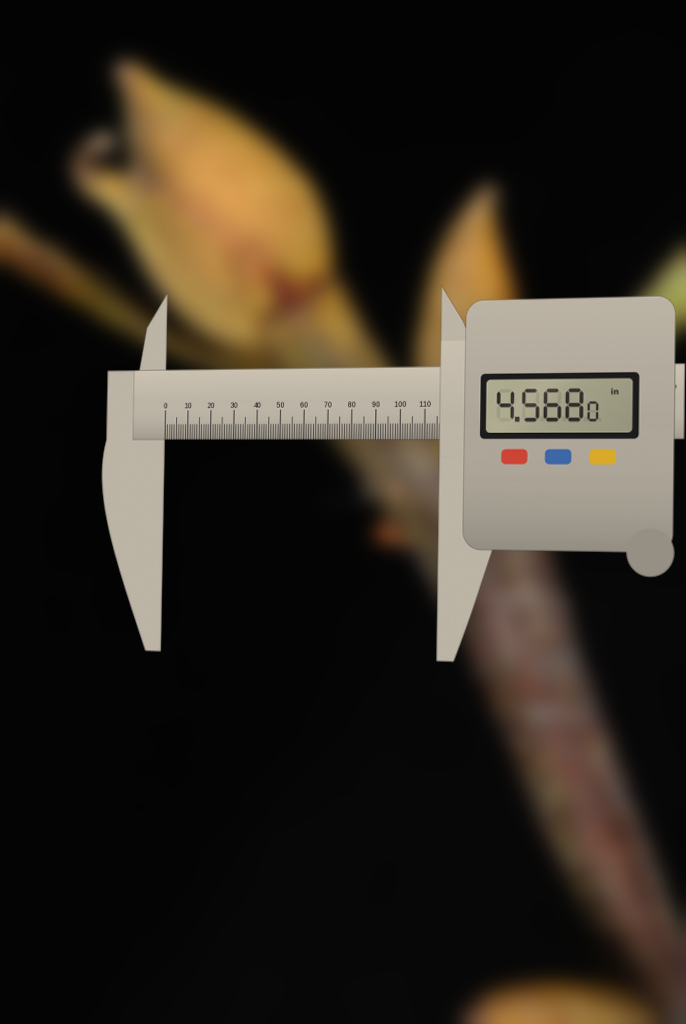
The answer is 4.5680 in
